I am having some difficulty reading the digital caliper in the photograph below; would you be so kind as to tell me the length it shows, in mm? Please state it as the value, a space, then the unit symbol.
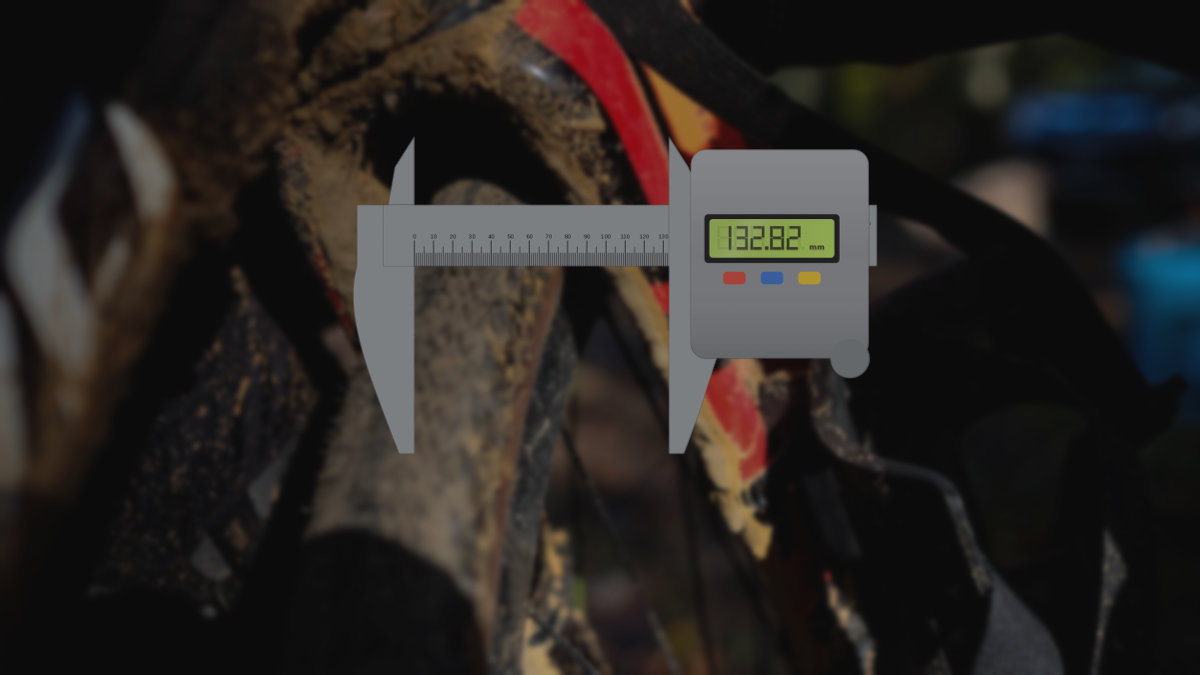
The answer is 132.82 mm
